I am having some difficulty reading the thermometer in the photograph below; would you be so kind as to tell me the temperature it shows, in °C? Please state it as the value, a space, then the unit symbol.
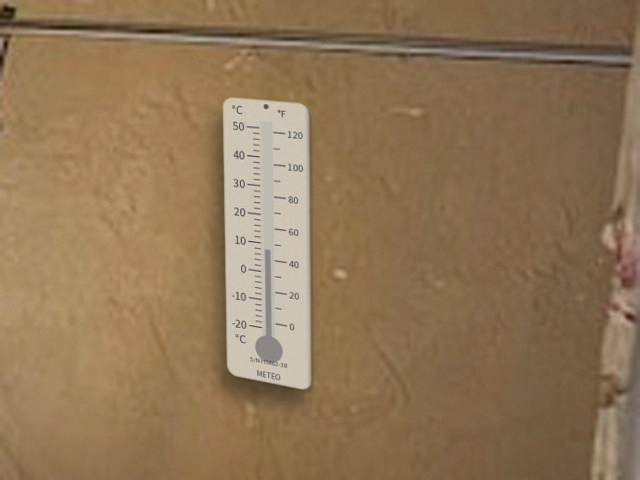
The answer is 8 °C
